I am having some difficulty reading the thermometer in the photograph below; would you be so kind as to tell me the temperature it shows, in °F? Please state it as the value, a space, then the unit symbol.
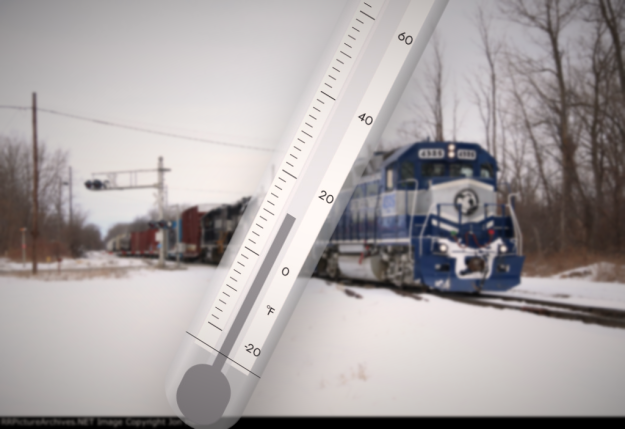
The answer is 12 °F
